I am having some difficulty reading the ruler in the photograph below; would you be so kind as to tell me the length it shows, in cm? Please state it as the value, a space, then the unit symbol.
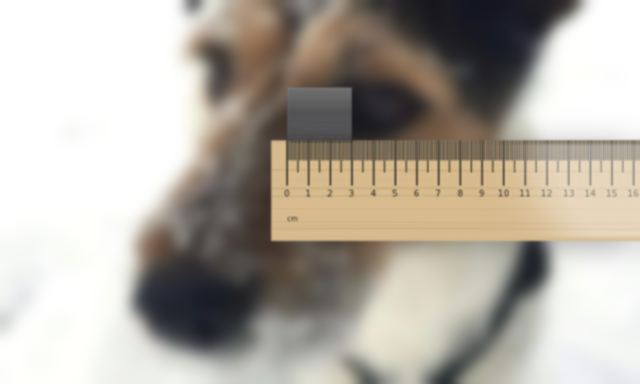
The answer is 3 cm
